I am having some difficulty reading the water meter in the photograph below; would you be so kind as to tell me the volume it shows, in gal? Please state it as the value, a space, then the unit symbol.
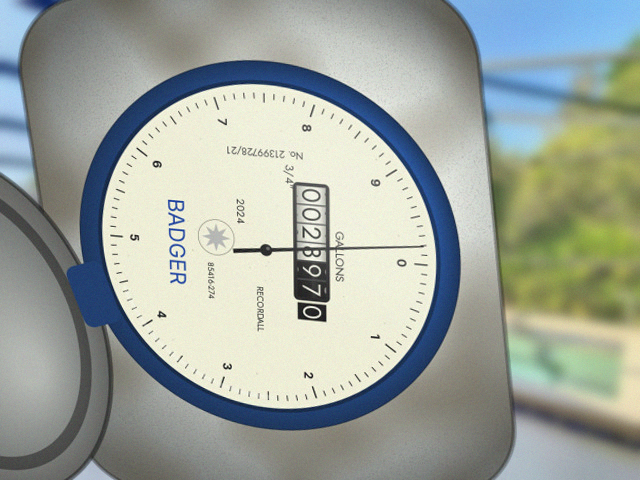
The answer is 28969.8 gal
